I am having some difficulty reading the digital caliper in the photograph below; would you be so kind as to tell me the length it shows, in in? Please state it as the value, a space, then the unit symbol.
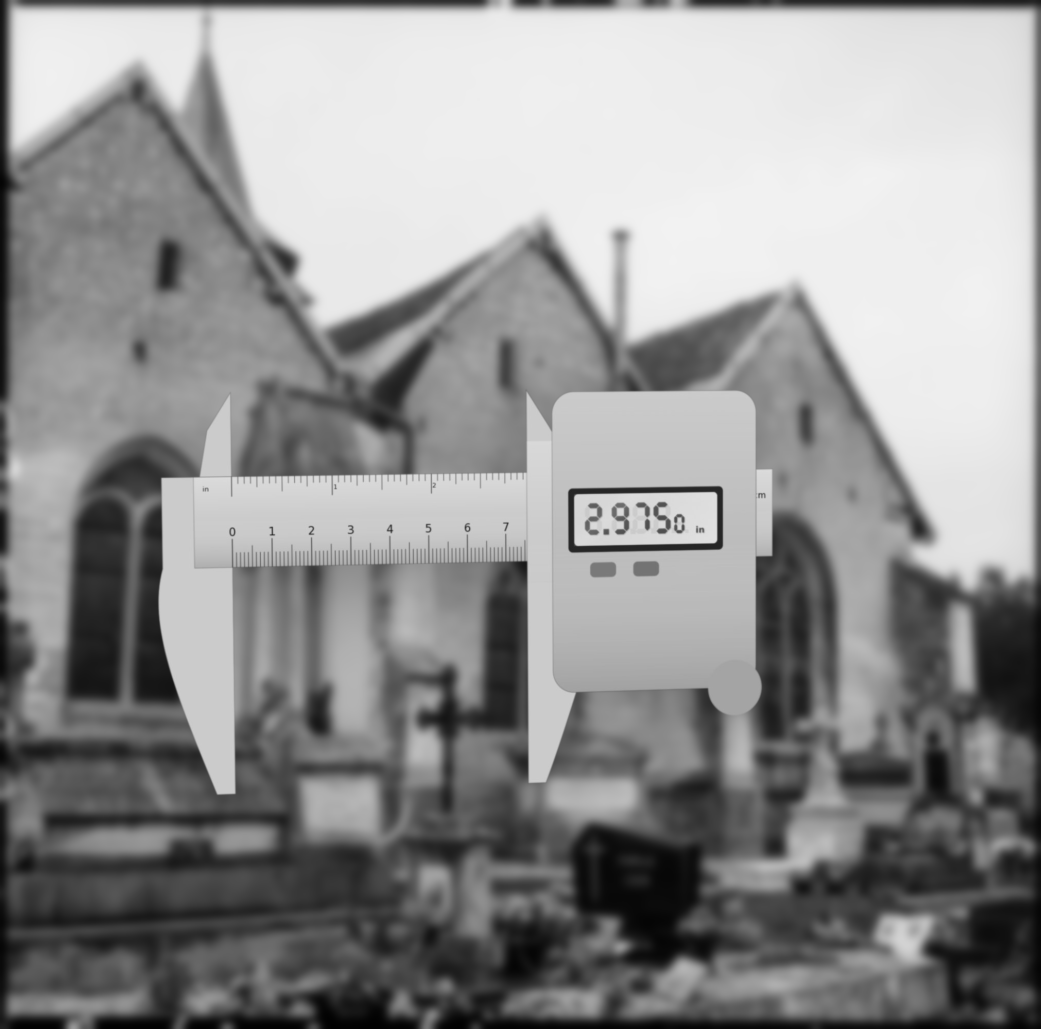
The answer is 2.9750 in
